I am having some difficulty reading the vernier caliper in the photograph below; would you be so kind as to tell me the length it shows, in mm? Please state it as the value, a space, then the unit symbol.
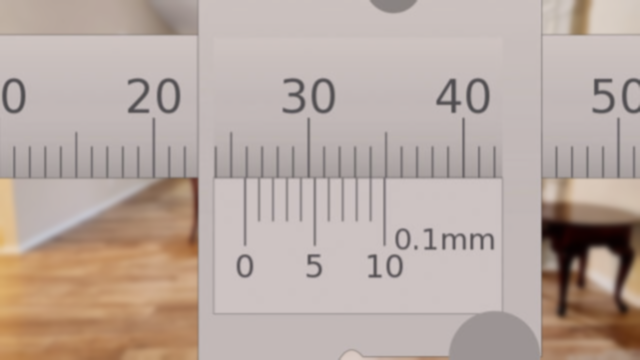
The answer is 25.9 mm
